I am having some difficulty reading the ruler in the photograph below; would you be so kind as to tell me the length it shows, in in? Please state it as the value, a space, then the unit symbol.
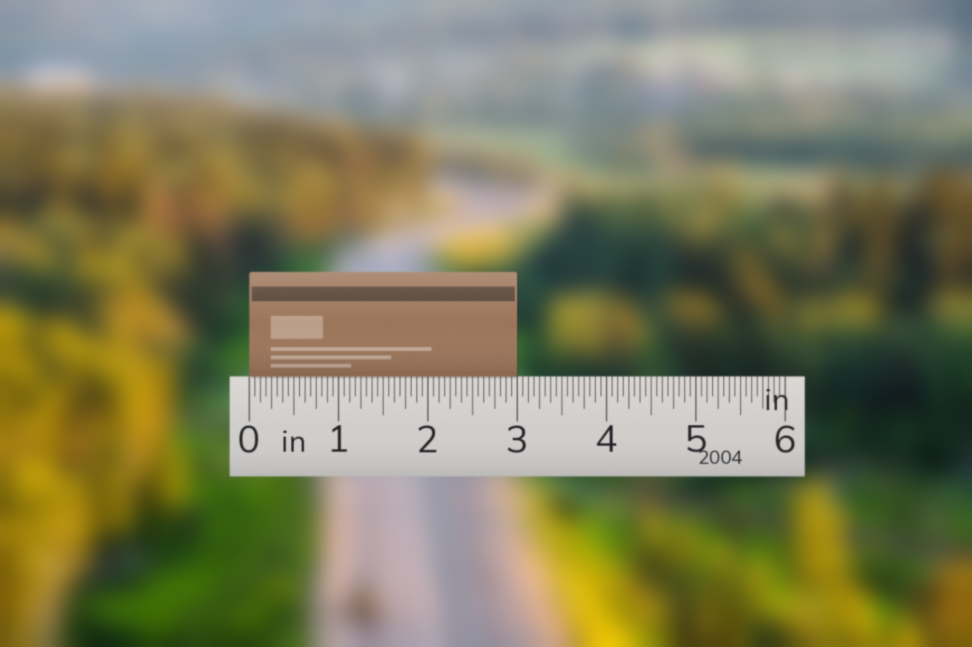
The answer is 3 in
